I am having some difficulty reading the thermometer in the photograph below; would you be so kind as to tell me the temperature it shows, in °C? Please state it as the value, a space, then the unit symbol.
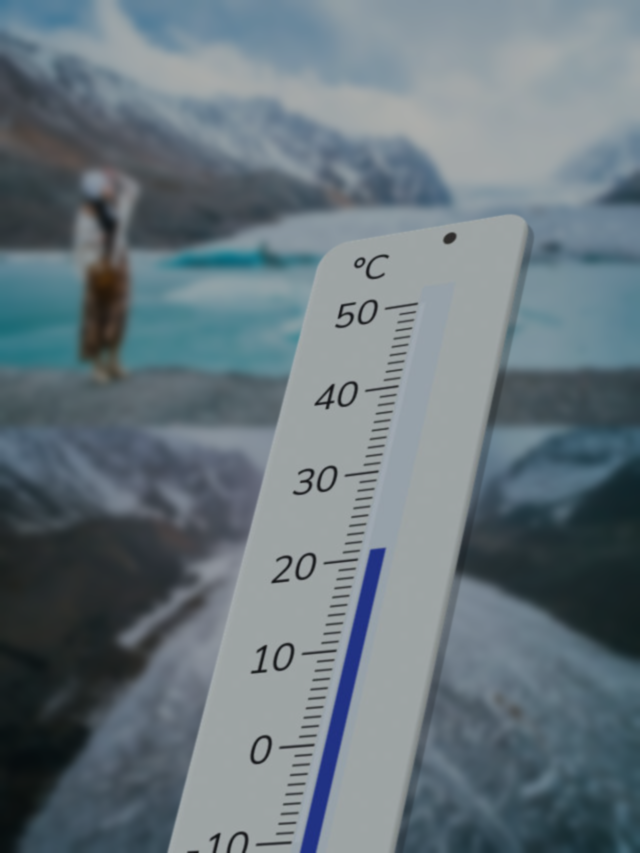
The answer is 21 °C
